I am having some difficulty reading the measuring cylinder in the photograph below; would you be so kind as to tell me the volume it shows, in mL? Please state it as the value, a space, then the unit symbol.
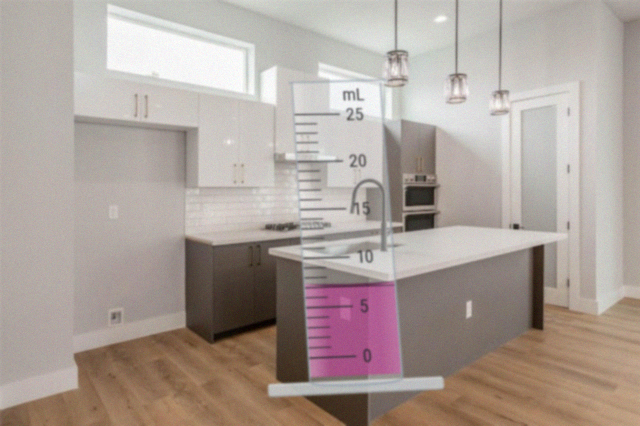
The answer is 7 mL
